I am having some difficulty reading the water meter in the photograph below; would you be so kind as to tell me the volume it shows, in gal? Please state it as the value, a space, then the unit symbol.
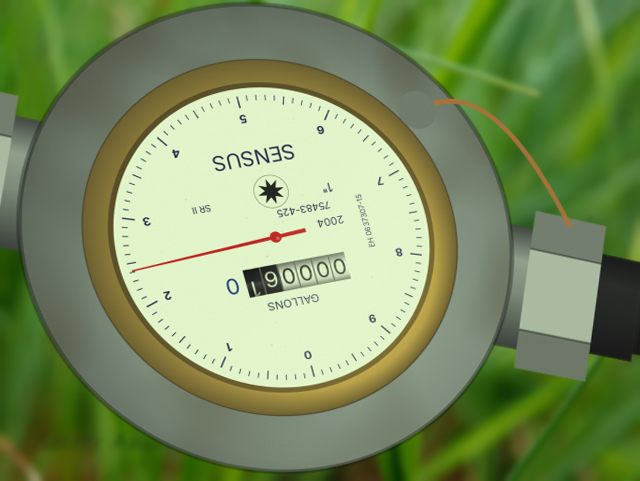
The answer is 612.4 gal
